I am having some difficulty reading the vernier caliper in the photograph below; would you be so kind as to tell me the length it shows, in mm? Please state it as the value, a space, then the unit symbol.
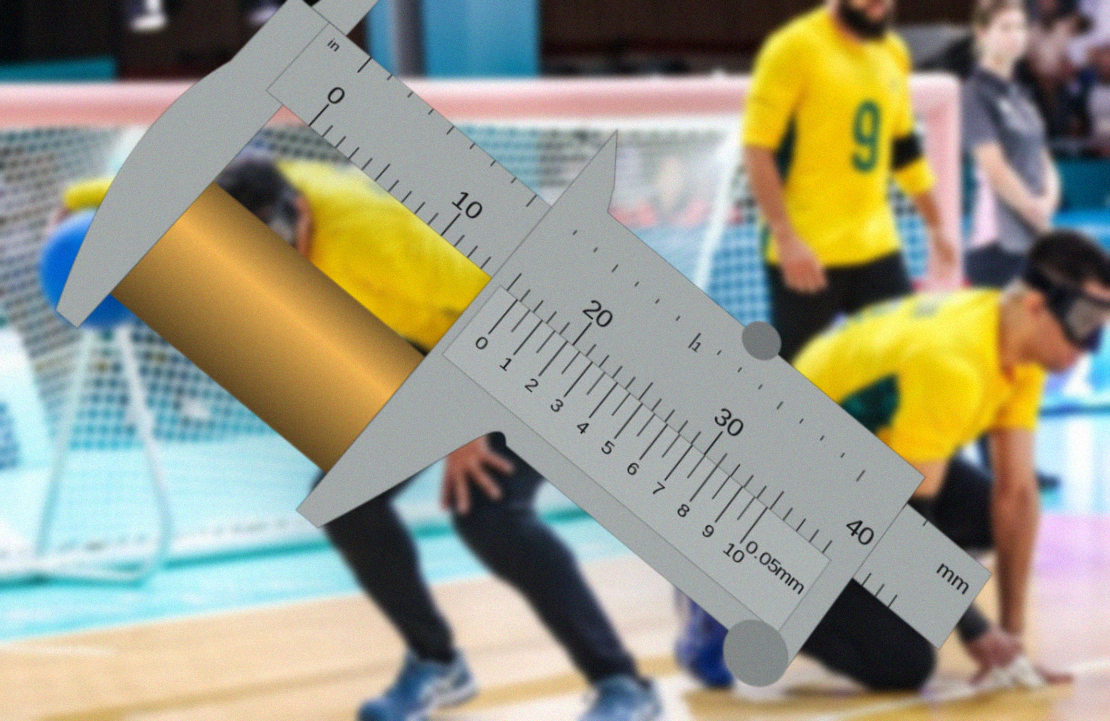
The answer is 15.8 mm
